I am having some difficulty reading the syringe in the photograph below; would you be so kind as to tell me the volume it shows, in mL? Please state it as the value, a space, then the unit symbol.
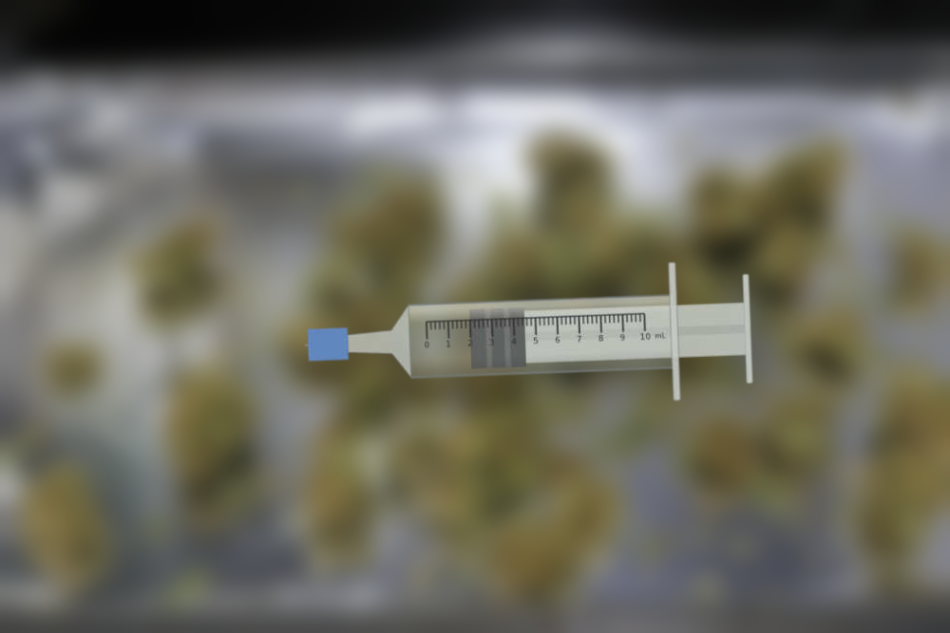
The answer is 2 mL
